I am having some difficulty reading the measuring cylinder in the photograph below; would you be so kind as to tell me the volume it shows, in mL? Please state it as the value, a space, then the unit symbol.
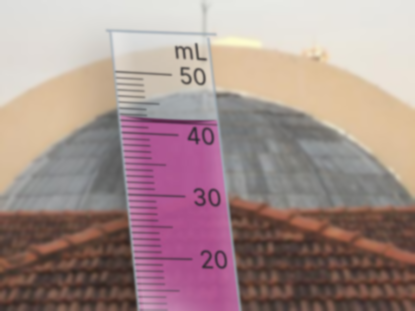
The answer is 42 mL
